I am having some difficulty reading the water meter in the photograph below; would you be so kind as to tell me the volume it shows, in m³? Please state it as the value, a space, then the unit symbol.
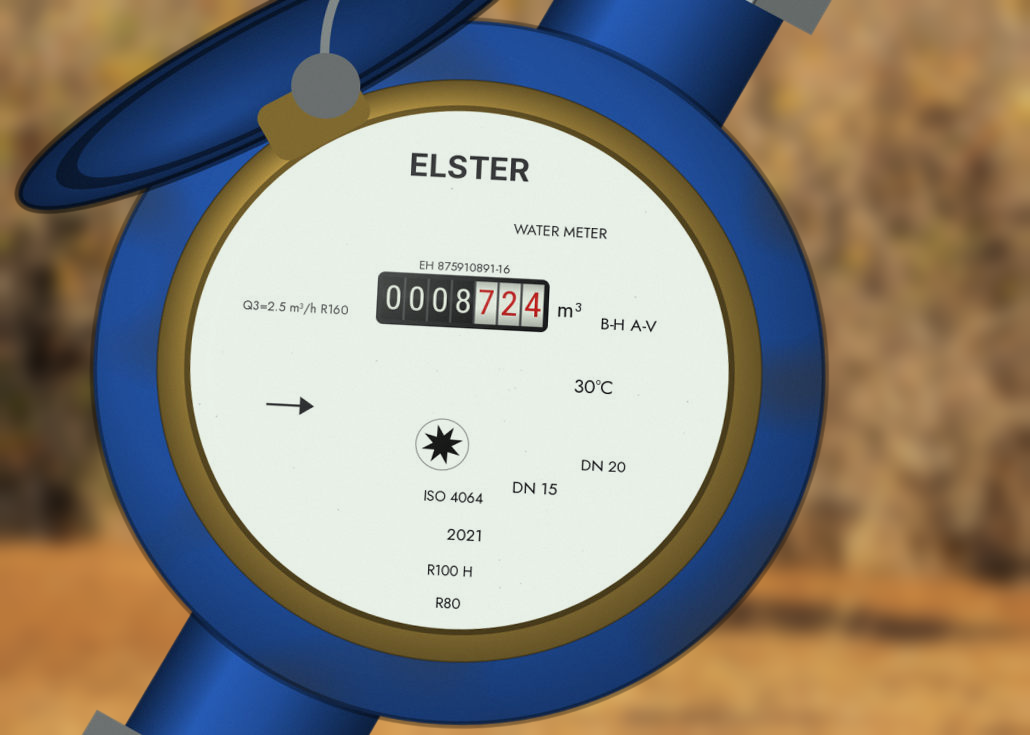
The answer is 8.724 m³
